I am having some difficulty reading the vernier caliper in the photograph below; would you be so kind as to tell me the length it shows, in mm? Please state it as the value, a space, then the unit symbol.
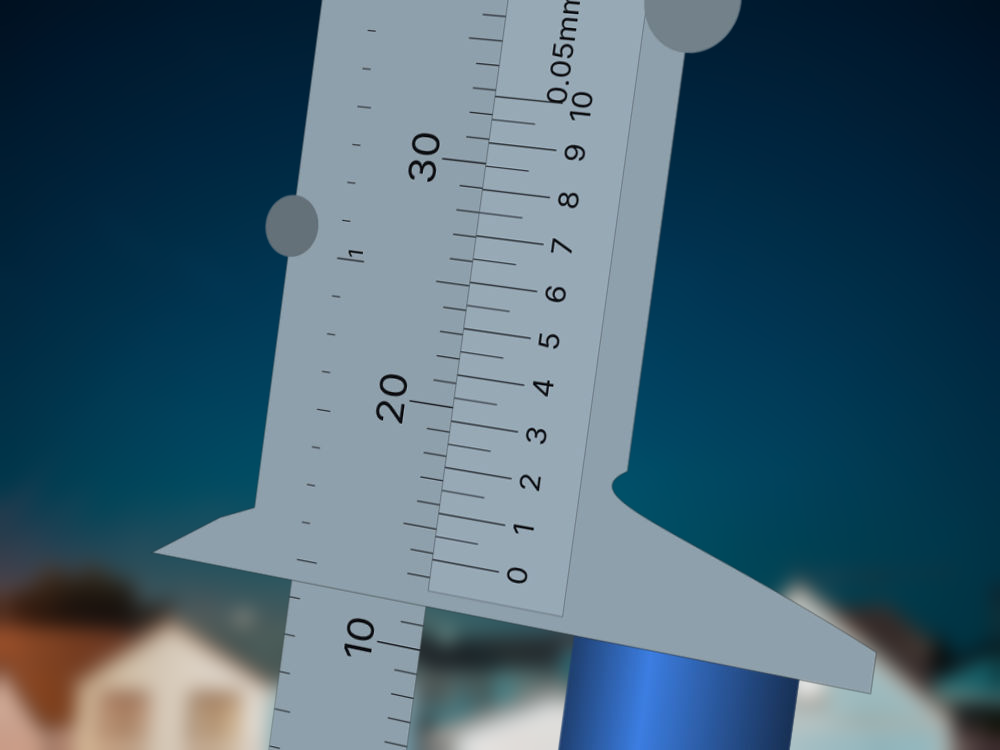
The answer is 13.75 mm
